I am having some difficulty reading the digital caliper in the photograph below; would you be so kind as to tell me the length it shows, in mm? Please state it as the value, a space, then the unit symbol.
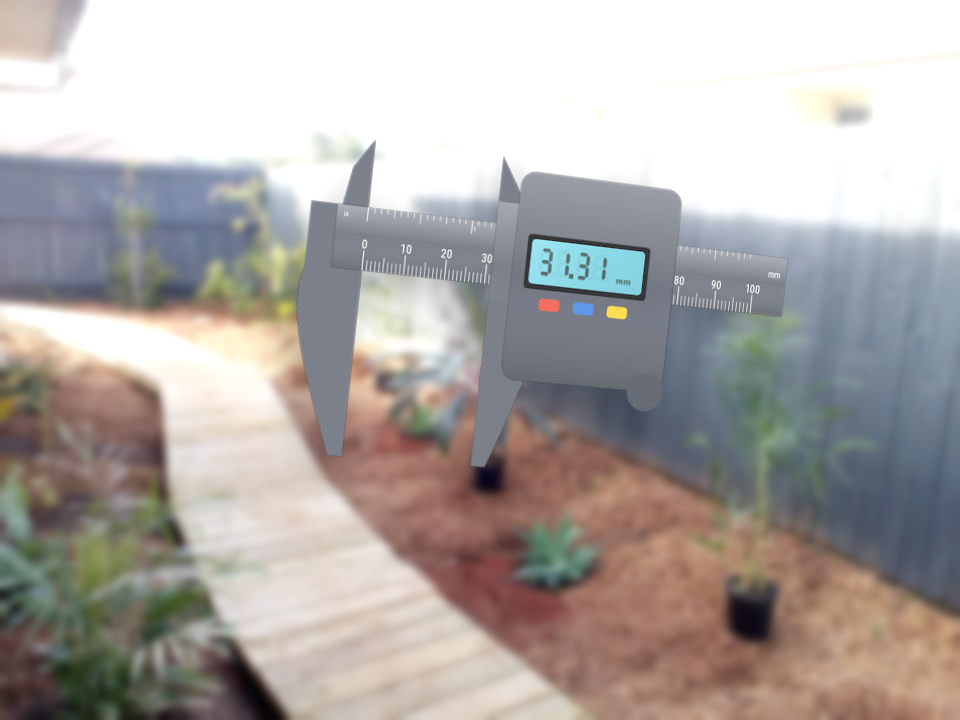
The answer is 31.31 mm
